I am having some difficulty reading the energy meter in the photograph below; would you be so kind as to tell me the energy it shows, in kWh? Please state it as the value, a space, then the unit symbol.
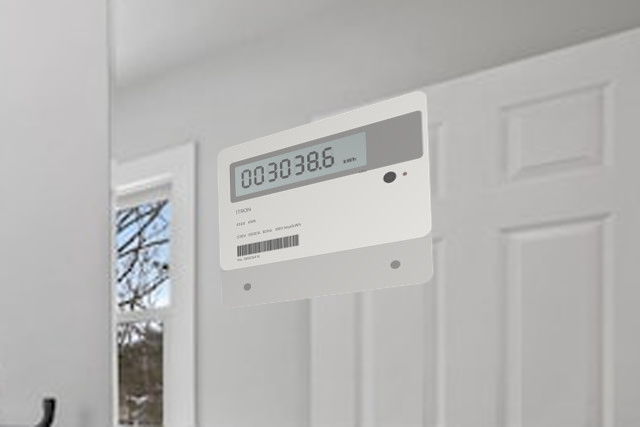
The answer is 3038.6 kWh
